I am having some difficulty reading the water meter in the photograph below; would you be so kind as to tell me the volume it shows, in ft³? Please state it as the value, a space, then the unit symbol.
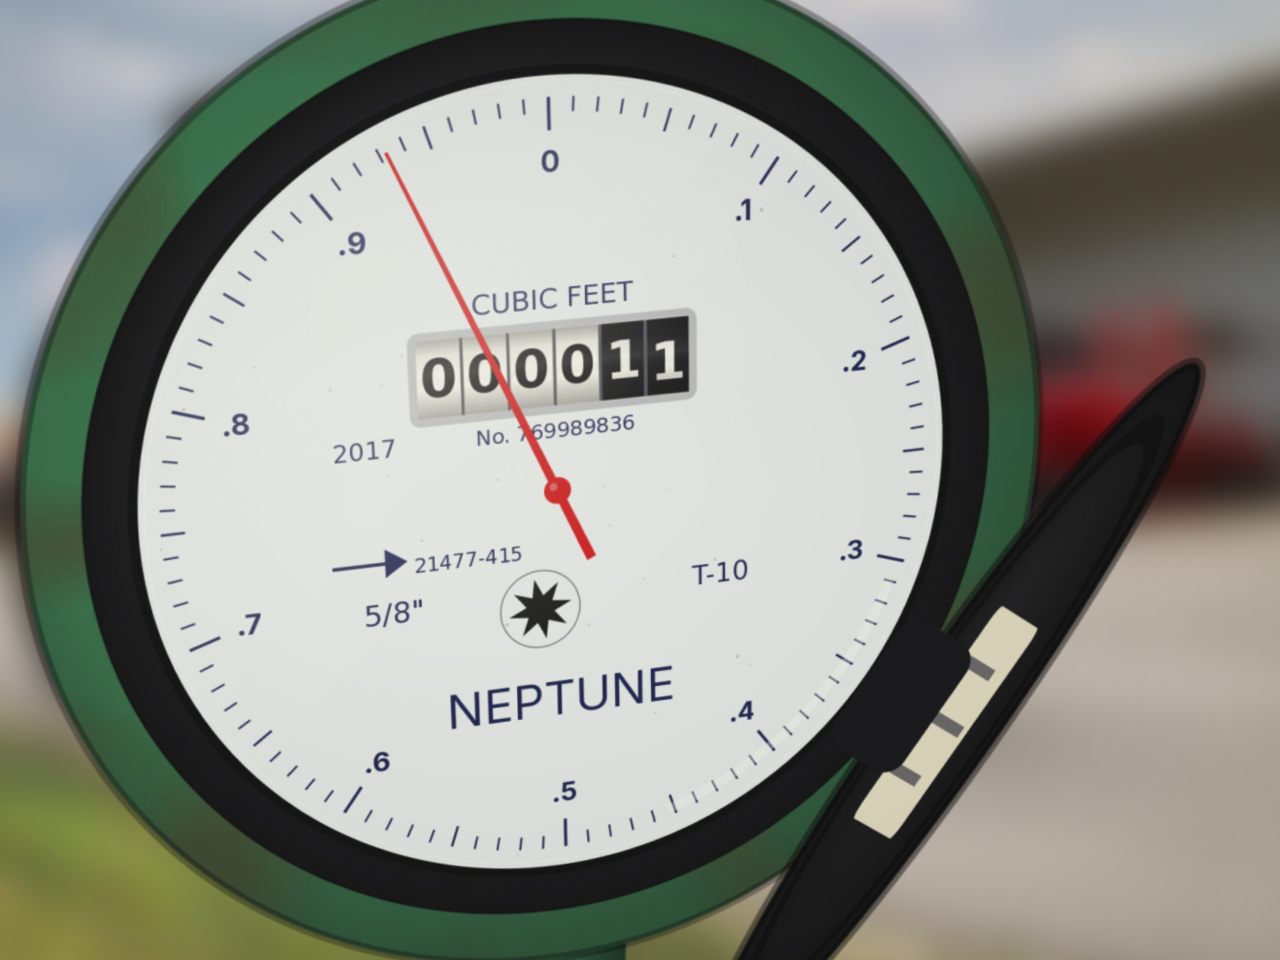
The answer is 10.93 ft³
